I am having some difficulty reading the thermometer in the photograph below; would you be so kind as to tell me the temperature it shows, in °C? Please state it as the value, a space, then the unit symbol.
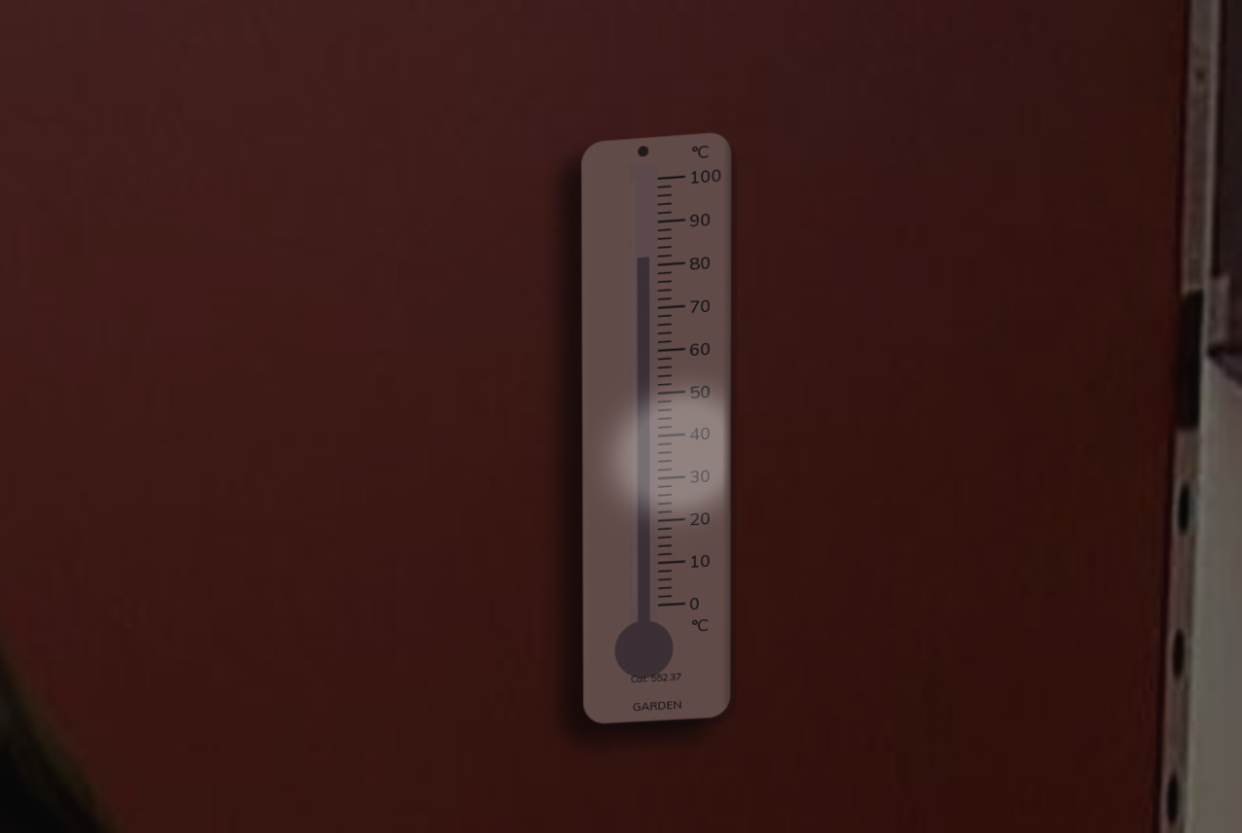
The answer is 82 °C
